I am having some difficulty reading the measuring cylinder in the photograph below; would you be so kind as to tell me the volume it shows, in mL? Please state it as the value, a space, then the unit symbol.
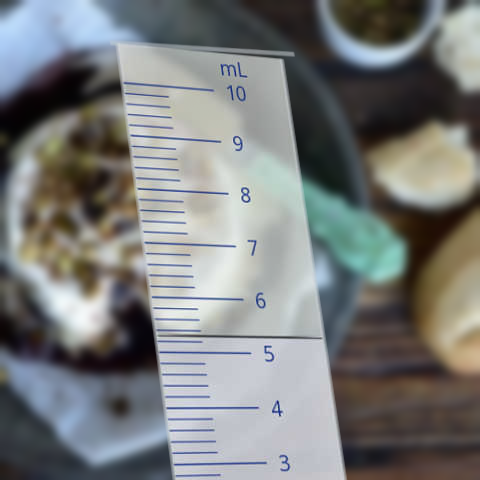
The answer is 5.3 mL
